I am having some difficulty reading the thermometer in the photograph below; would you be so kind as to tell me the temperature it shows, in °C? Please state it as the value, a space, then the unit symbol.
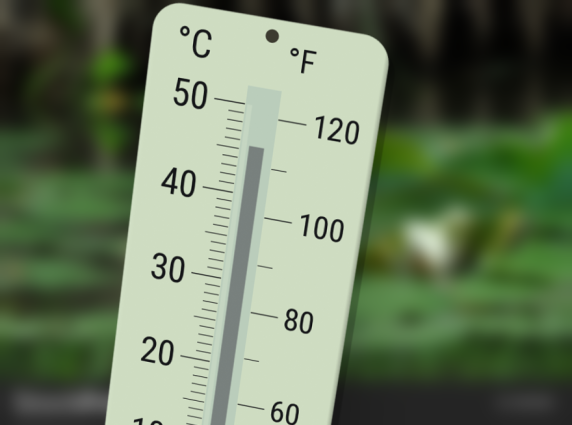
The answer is 45.5 °C
